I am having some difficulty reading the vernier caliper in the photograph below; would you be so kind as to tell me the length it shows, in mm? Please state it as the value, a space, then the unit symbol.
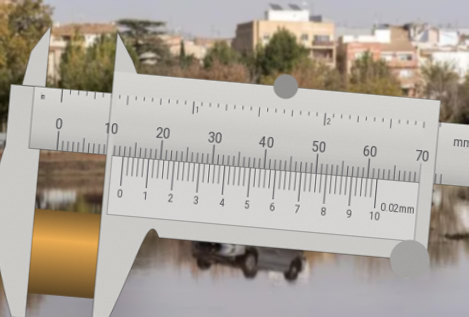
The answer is 12.8 mm
